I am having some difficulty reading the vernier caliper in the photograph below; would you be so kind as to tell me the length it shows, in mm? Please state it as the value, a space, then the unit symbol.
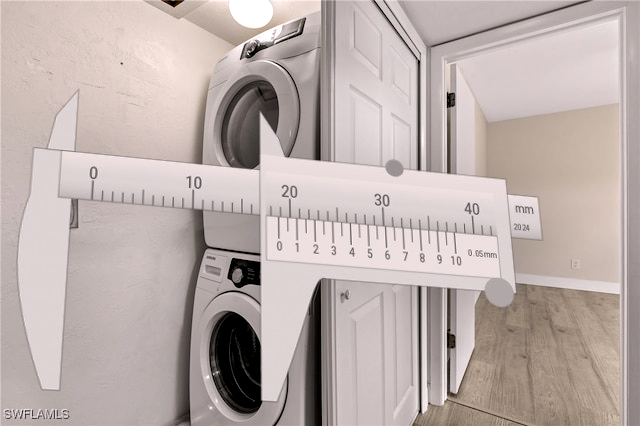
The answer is 18.8 mm
